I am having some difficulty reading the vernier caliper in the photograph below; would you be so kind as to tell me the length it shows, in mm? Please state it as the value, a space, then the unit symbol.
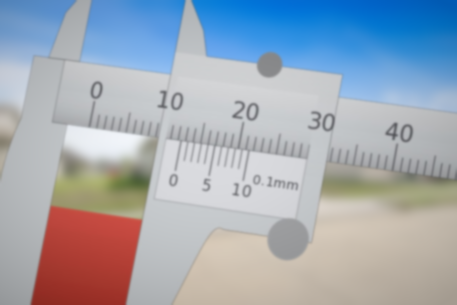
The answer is 12.4 mm
